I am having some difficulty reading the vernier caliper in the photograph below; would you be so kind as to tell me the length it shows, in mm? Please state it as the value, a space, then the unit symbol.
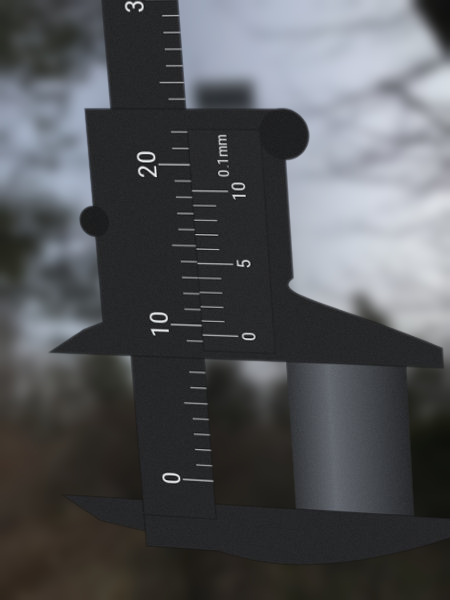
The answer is 9.4 mm
